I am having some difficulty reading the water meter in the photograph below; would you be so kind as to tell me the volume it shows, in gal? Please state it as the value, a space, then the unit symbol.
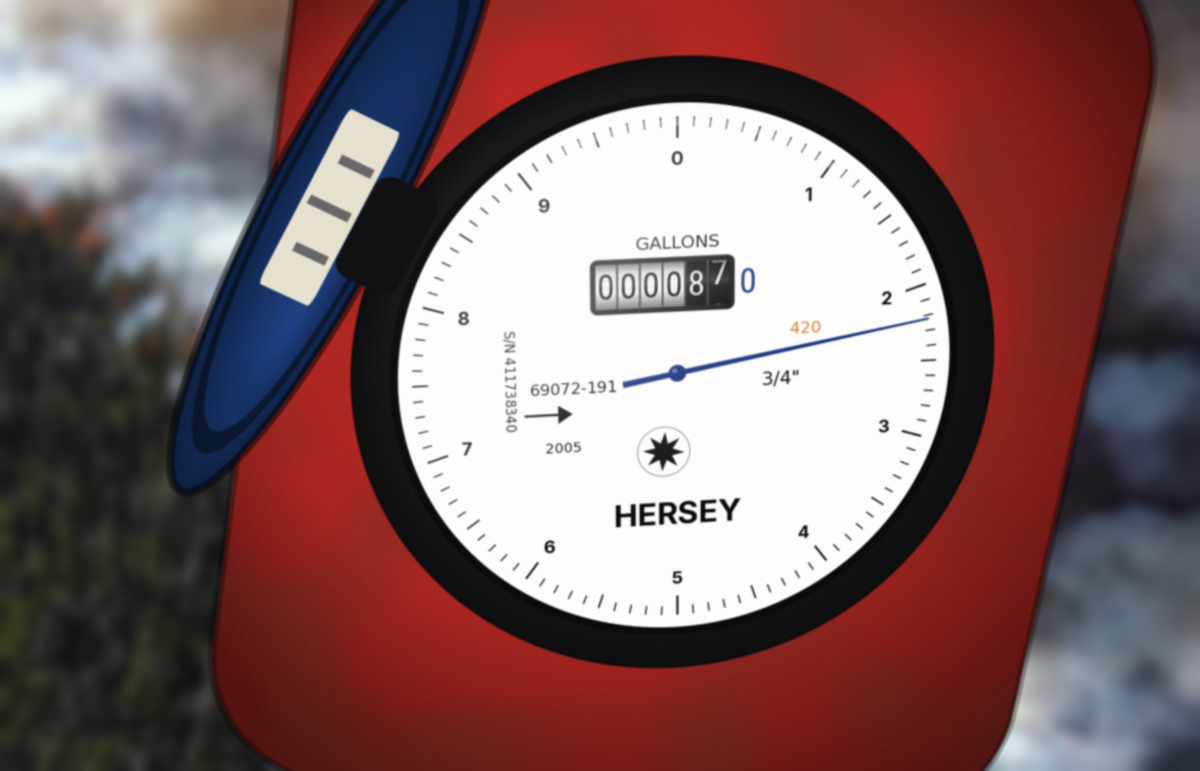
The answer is 872.2 gal
